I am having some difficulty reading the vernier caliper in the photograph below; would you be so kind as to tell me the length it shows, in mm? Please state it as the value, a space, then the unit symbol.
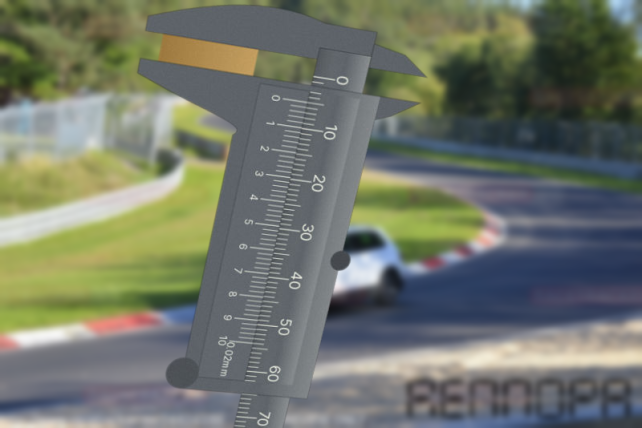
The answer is 5.0 mm
